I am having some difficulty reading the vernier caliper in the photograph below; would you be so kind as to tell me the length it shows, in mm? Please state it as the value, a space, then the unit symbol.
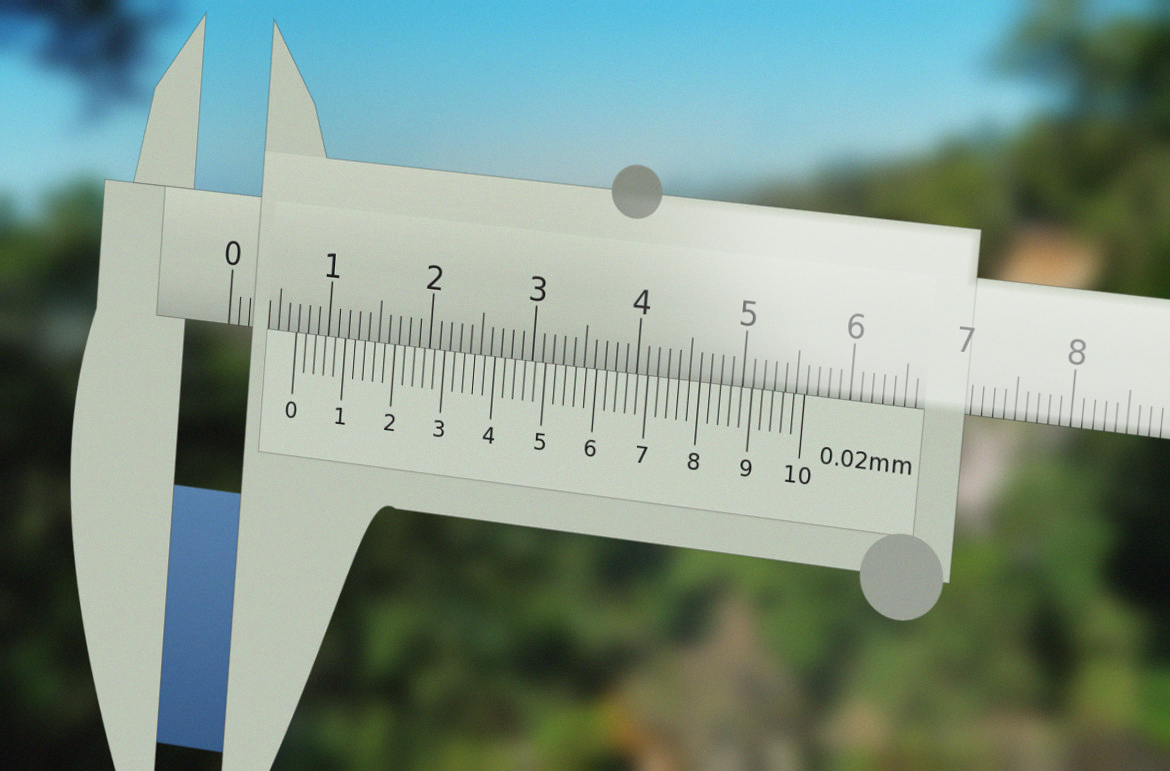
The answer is 6.8 mm
